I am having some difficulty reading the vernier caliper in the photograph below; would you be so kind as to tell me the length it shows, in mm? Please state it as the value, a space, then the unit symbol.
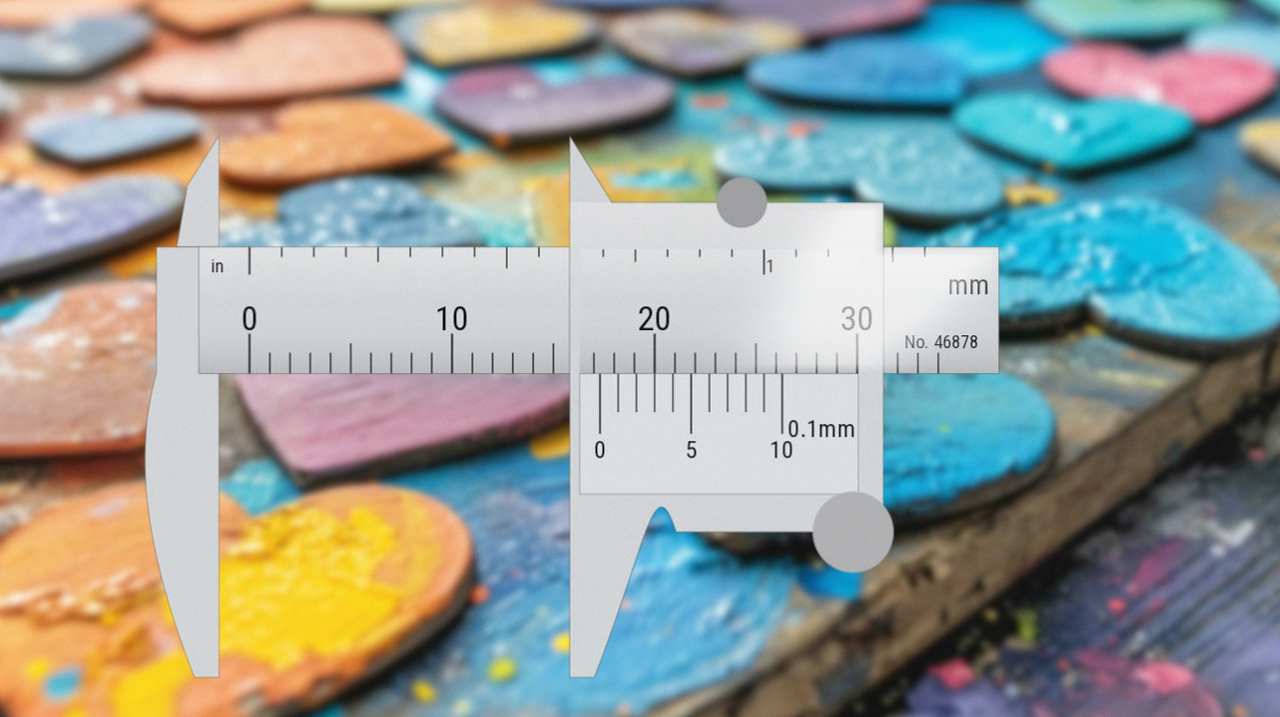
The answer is 17.3 mm
